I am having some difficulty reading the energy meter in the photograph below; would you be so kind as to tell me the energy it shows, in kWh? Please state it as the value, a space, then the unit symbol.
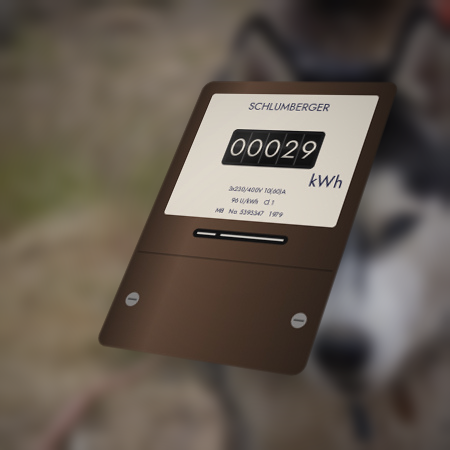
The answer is 29 kWh
